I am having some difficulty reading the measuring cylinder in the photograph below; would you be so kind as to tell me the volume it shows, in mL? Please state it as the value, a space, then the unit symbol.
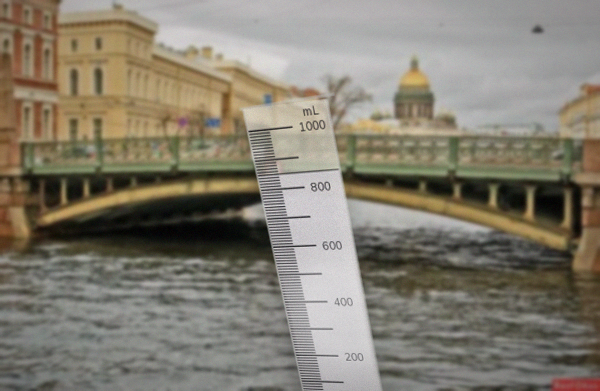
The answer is 850 mL
